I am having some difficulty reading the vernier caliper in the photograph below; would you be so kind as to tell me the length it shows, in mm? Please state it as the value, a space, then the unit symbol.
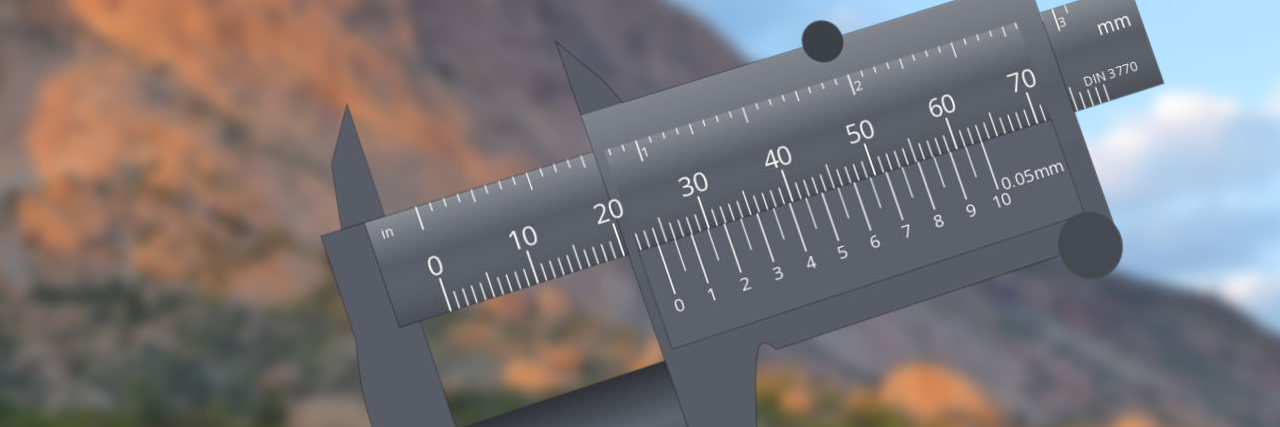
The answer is 24.0 mm
